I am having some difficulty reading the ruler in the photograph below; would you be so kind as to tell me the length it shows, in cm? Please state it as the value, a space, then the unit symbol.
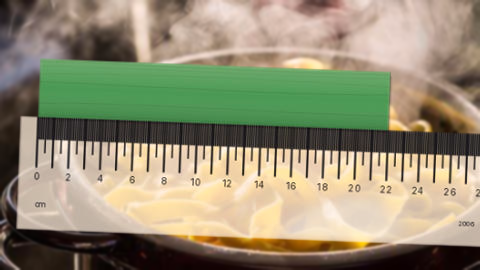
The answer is 22 cm
